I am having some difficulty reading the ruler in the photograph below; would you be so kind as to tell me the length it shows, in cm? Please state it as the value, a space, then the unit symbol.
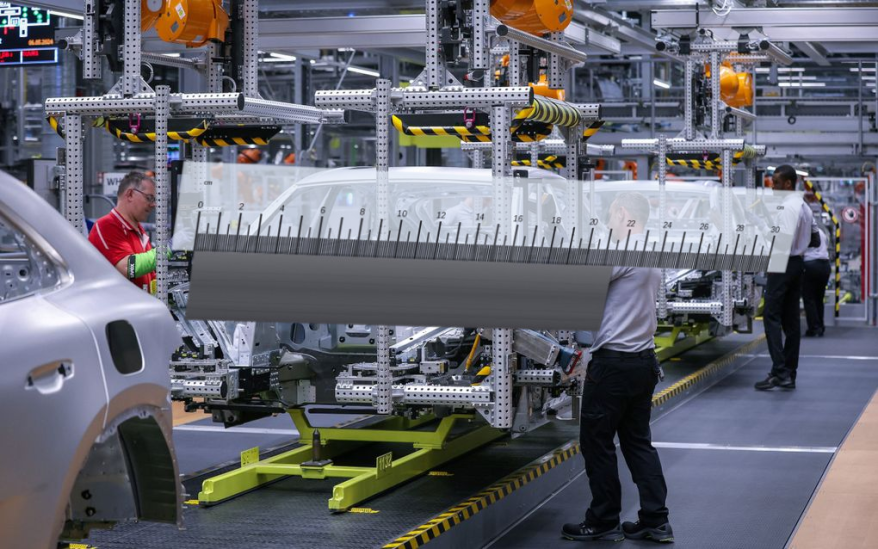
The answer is 21.5 cm
